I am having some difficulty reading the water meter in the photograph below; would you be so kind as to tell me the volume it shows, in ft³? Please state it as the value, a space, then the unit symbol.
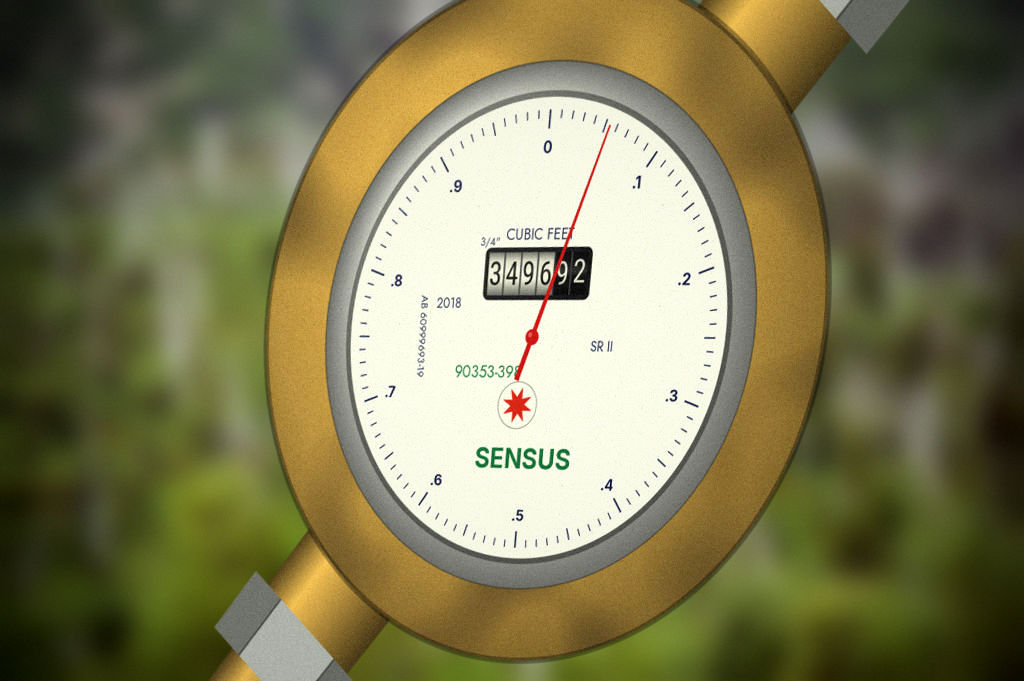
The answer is 349692.05 ft³
